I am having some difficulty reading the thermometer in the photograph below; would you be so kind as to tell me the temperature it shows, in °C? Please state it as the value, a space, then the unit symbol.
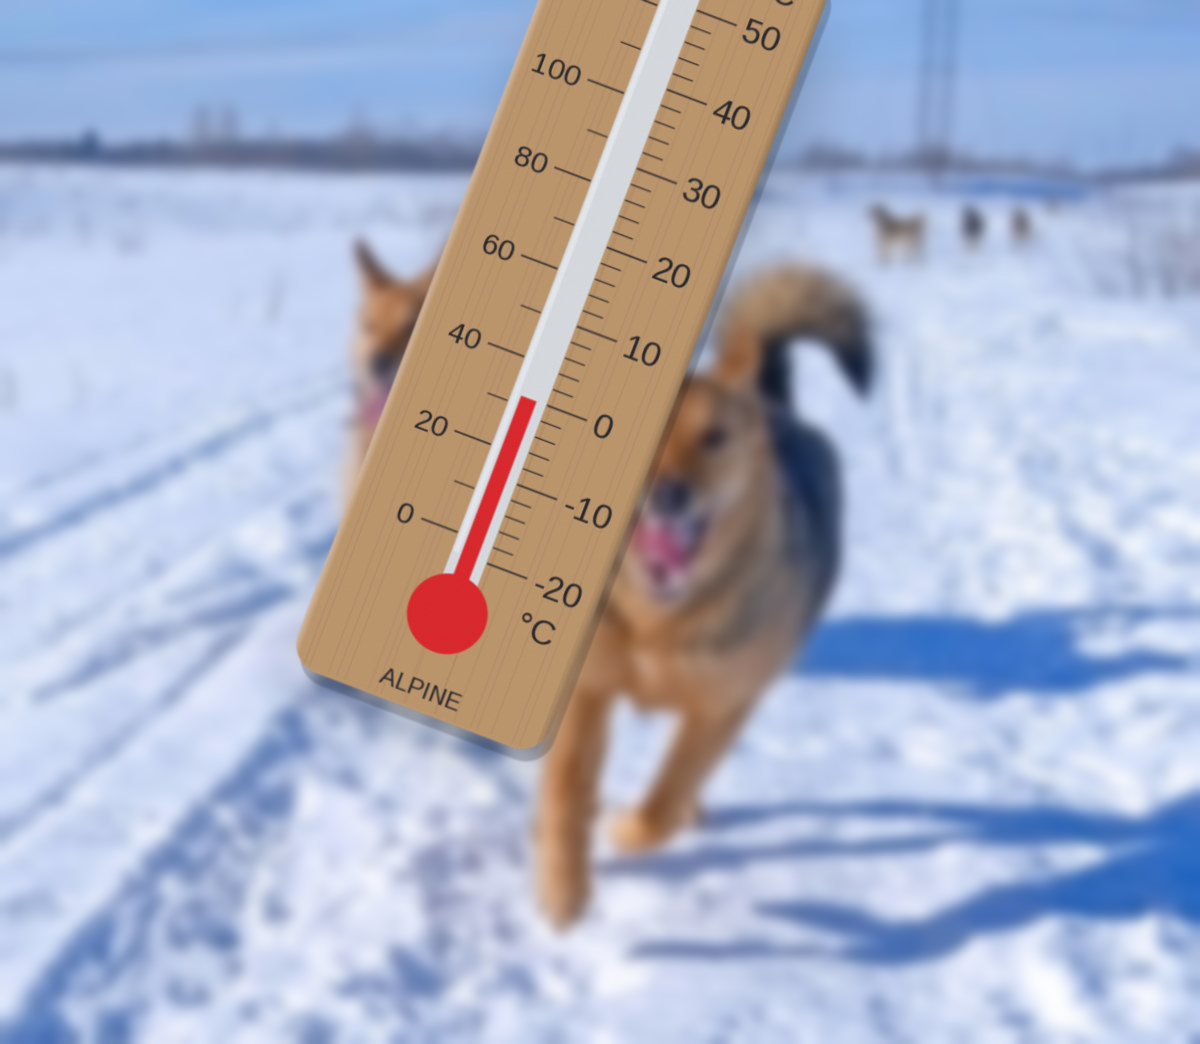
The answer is 0 °C
